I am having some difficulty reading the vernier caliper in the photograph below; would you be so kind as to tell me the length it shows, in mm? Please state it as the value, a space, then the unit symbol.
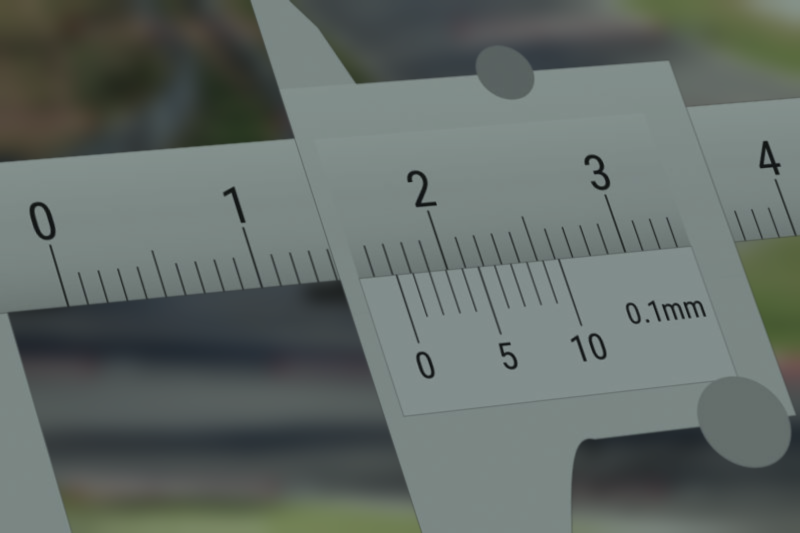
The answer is 17.2 mm
